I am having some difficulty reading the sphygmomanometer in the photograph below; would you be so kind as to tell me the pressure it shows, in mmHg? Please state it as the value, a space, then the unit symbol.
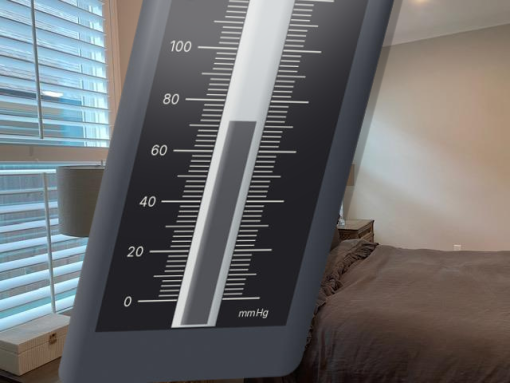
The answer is 72 mmHg
